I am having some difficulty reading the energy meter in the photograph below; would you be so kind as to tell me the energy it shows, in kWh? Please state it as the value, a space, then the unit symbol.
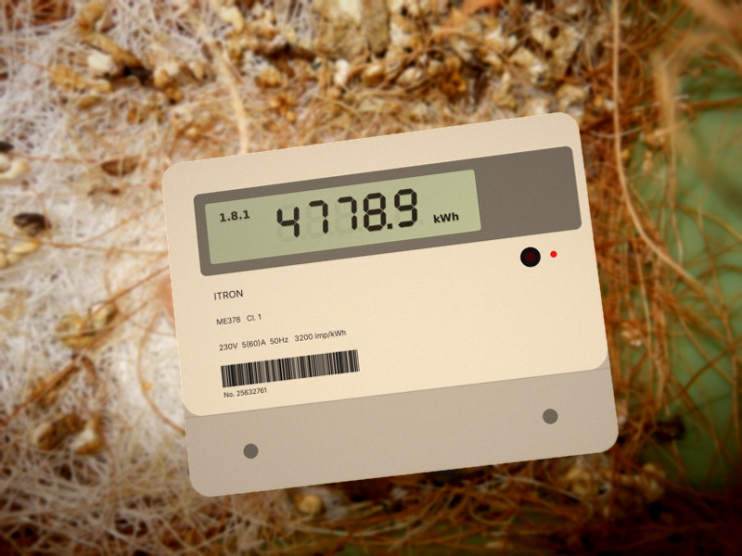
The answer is 4778.9 kWh
